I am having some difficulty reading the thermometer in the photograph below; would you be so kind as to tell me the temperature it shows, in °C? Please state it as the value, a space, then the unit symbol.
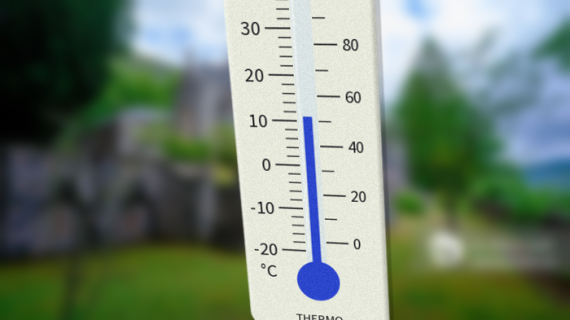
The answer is 11 °C
